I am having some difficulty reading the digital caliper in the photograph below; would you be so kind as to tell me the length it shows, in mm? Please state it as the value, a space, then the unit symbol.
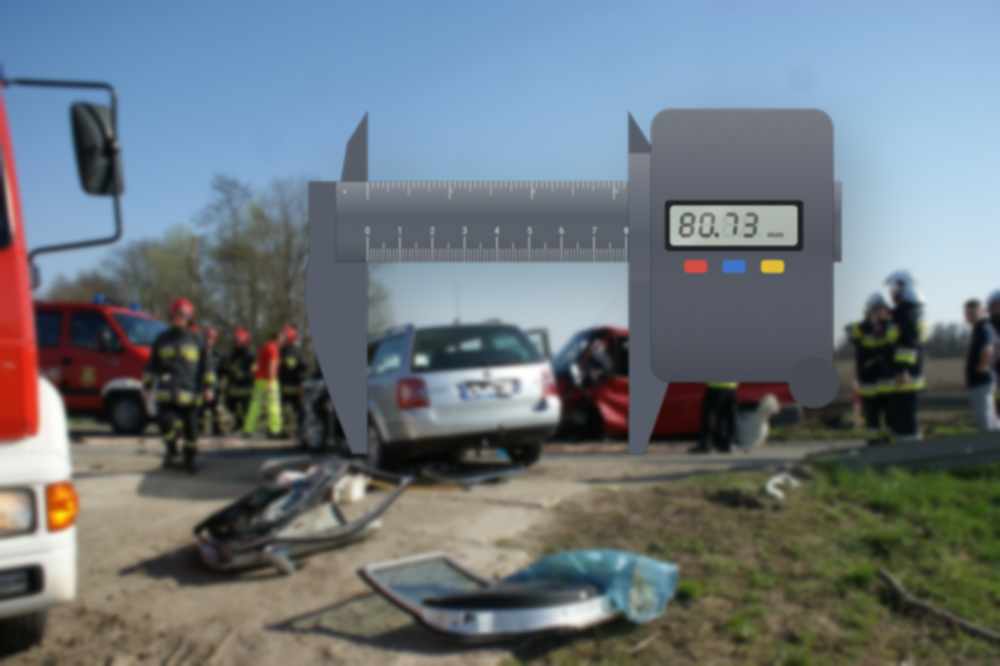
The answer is 80.73 mm
